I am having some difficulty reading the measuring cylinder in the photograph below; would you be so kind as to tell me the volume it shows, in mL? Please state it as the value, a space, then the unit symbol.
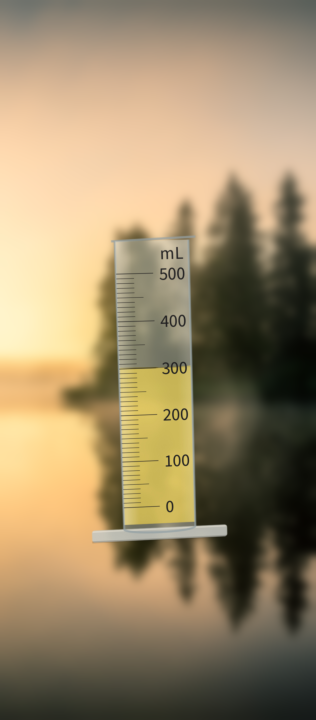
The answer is 300 mL
